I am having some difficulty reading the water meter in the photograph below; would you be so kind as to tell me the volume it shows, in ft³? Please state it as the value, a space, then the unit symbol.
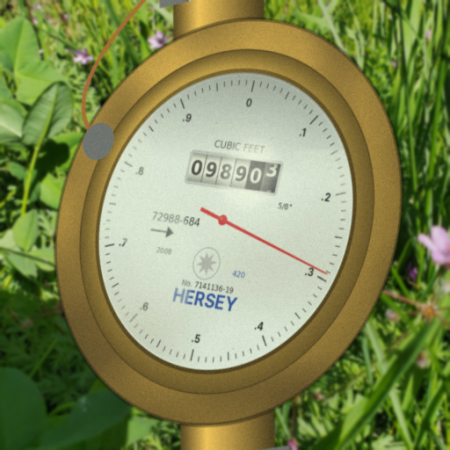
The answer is 98903.29 ft³
